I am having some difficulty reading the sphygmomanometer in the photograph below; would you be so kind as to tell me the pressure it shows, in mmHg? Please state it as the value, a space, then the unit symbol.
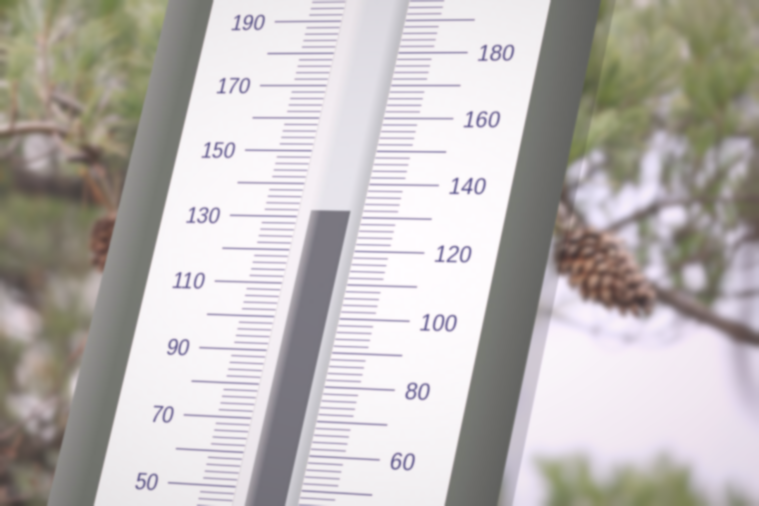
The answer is 132 mmHg
